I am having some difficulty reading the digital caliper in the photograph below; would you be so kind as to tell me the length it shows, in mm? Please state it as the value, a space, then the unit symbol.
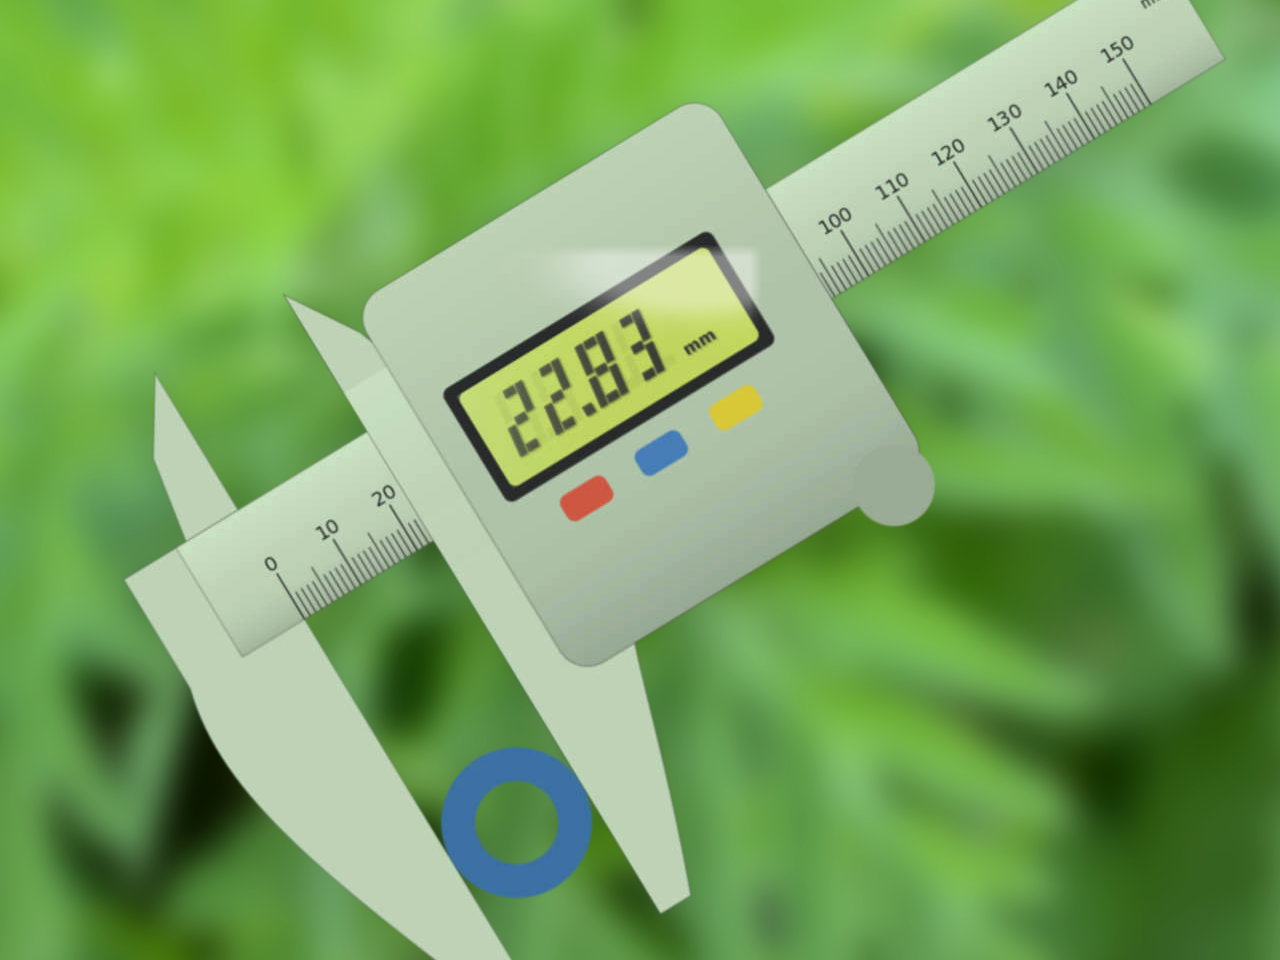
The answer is 22.83 mm
